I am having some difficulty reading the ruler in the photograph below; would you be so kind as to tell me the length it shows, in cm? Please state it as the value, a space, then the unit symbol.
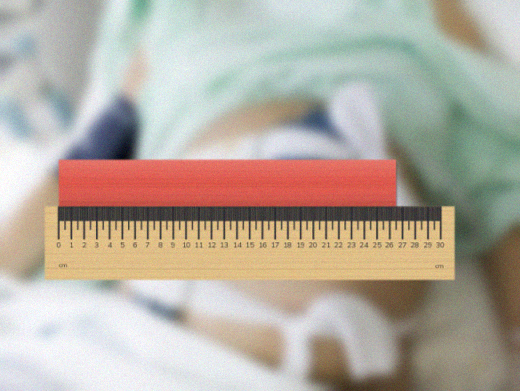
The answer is 26.5 cm
